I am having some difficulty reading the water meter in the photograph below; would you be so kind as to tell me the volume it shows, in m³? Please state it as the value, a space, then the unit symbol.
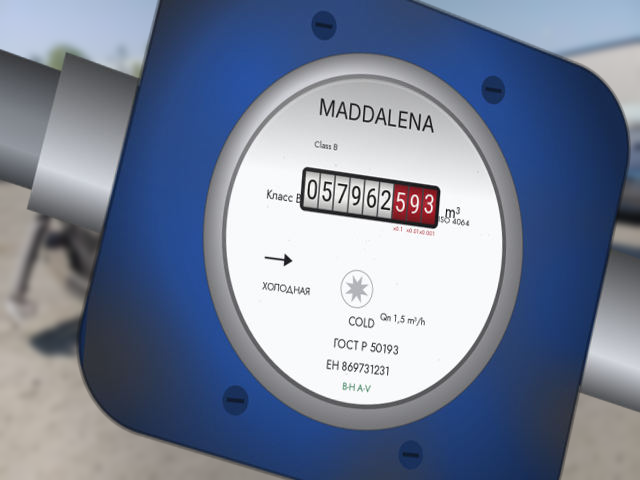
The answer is 57962.593 m³
